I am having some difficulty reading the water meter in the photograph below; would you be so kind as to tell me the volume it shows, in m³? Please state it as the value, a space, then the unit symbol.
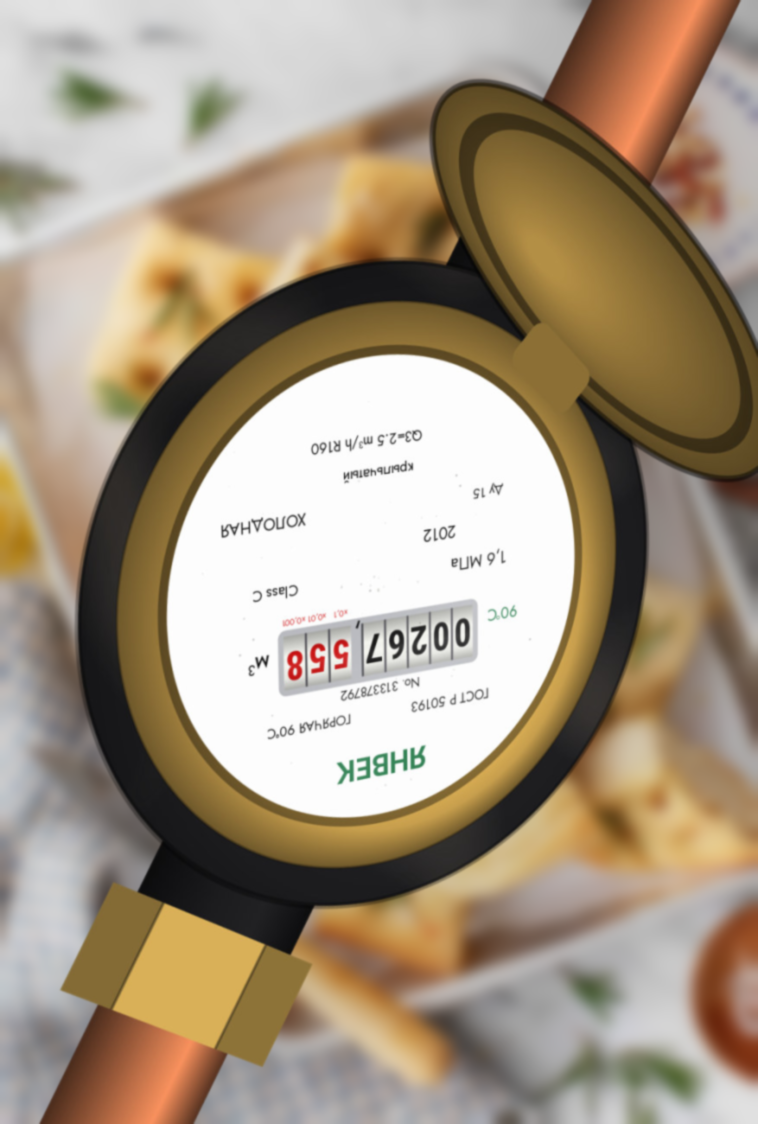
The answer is 267.558 m³
